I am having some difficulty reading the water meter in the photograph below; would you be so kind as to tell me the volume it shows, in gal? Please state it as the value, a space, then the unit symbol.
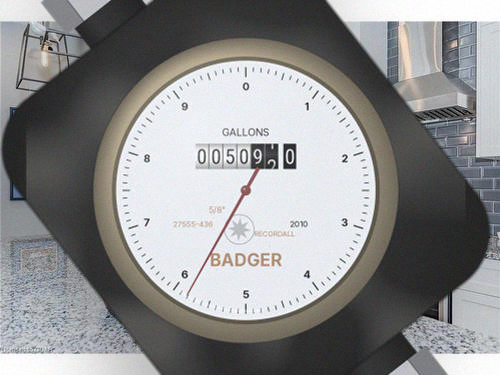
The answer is 50915.8 gal
